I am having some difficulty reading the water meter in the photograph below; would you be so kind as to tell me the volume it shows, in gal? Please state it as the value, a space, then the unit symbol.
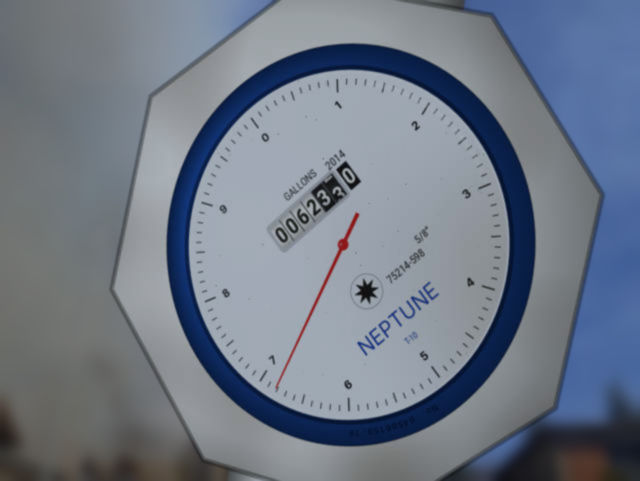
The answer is 62326.8 gal
